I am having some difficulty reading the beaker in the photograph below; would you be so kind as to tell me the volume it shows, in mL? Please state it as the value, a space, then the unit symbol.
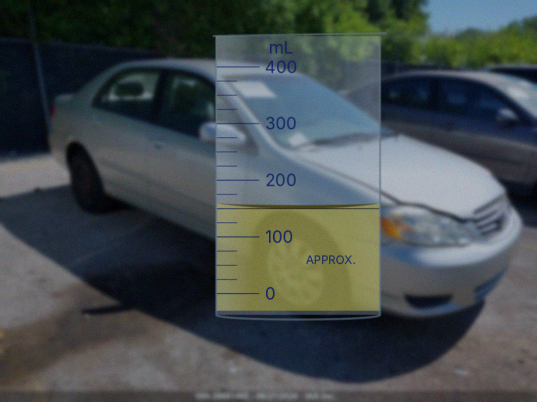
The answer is 150 mL
